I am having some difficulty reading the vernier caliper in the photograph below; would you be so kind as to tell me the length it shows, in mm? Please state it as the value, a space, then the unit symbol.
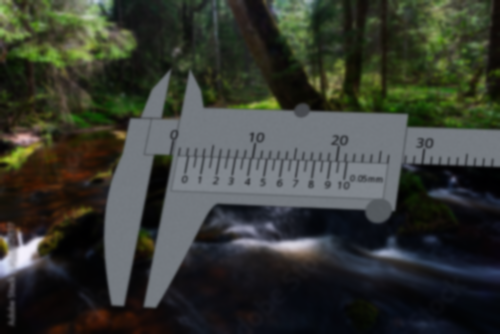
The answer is 2.2 mm
